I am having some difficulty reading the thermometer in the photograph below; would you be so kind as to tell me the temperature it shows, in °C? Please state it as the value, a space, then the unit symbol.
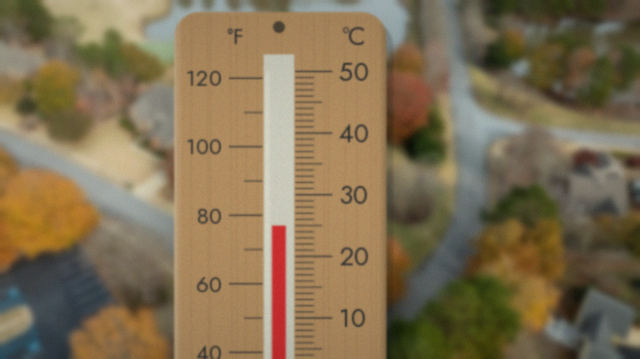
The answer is 25 °C
